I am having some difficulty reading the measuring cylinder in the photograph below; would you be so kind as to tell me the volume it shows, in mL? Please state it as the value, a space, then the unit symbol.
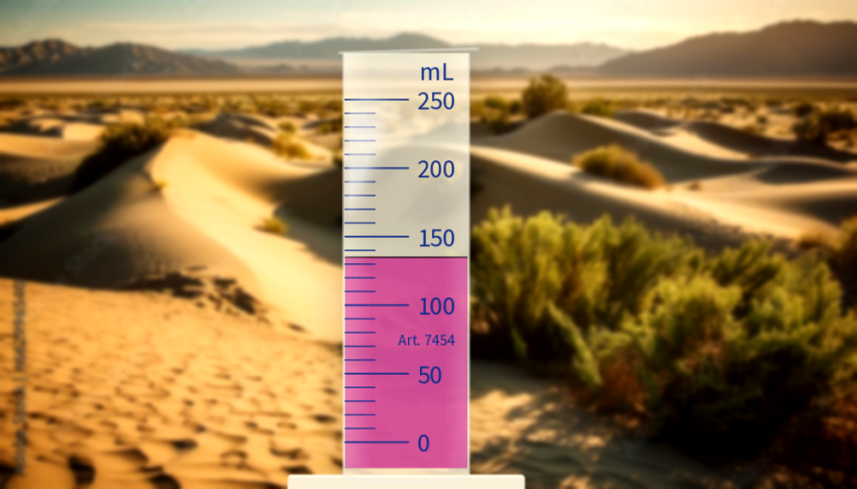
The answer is 135 mL
